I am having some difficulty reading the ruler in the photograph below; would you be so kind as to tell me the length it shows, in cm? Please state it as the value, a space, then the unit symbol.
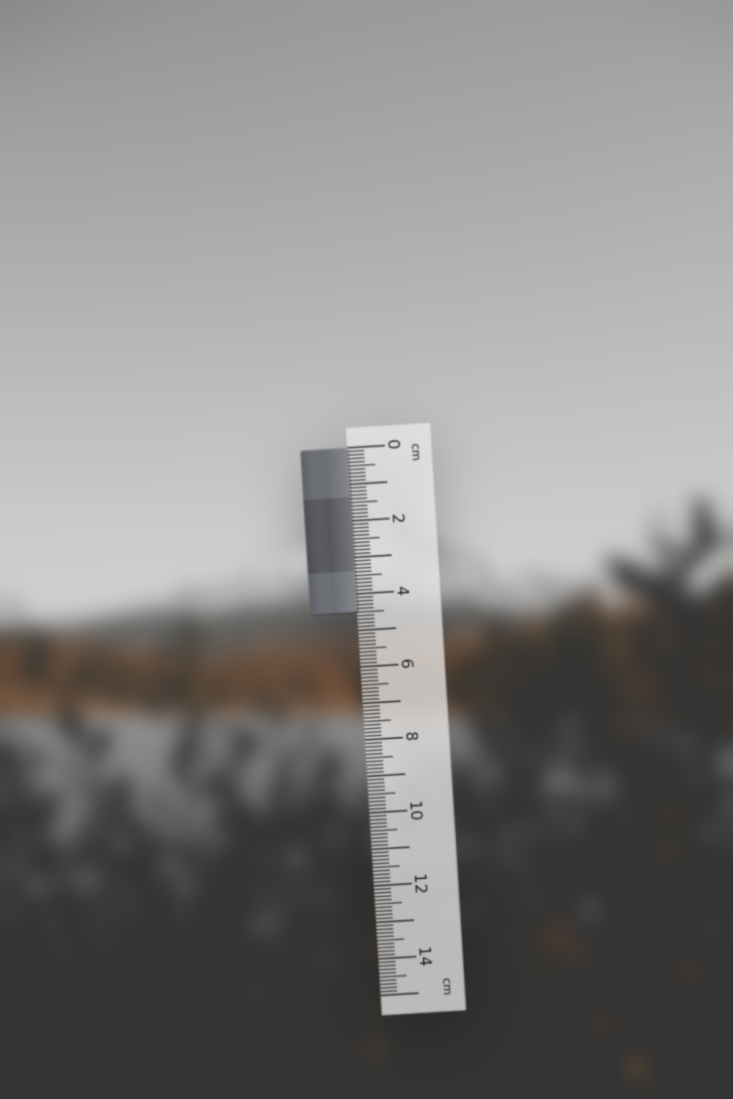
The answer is 4.5 cm
